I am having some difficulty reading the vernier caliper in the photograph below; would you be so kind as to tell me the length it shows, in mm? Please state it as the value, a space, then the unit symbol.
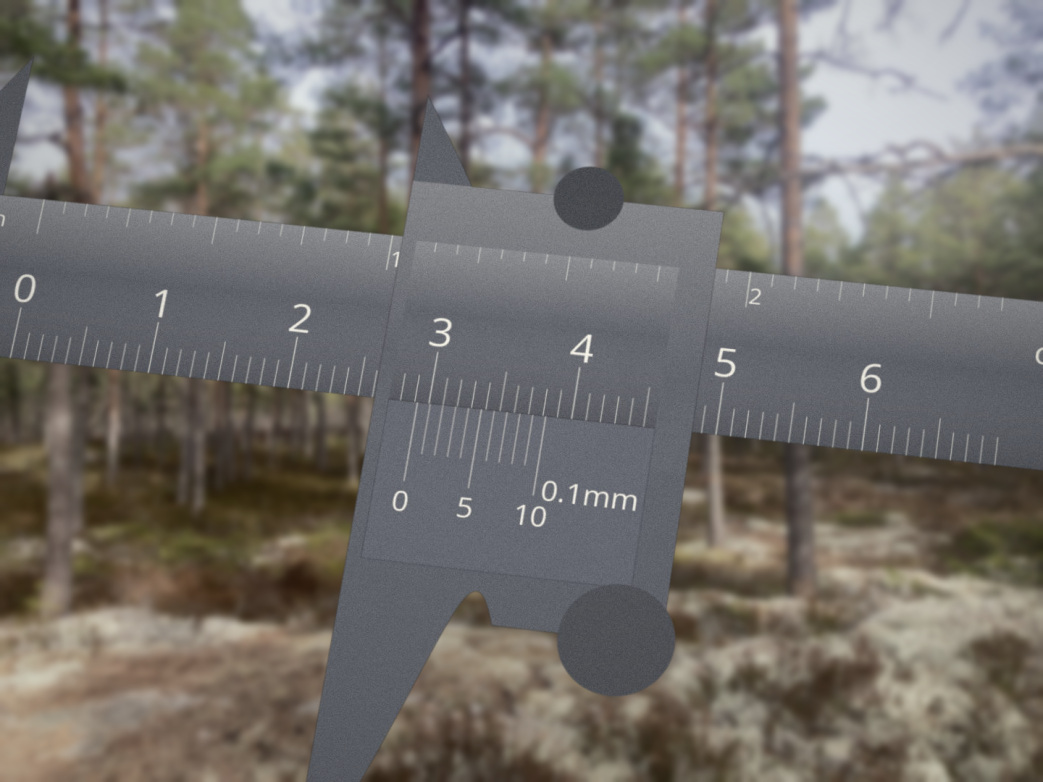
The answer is 29.2 mm
